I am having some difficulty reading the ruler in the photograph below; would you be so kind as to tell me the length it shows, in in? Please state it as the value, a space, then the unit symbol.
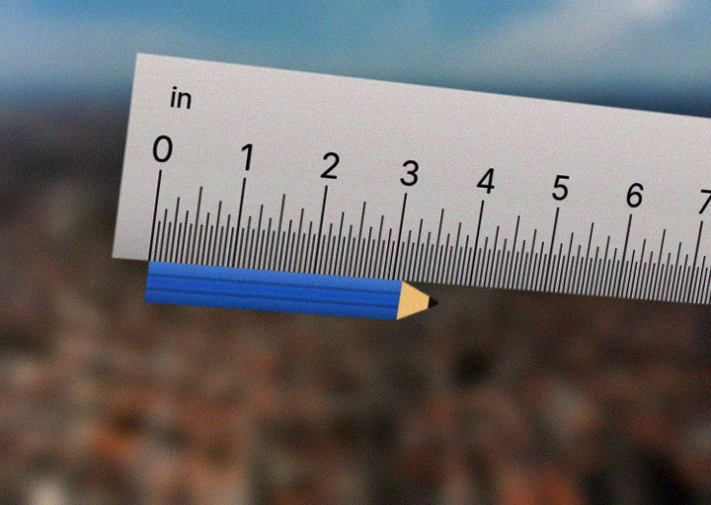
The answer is 3.625 in
